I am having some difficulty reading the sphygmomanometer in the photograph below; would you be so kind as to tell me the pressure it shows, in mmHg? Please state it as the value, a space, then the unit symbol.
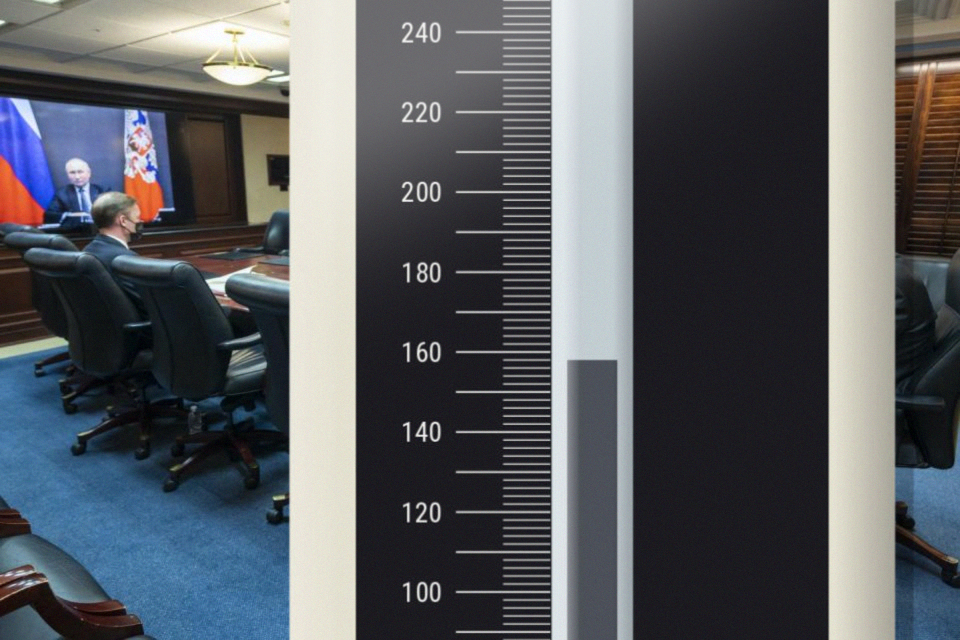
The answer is 158 mmHg
